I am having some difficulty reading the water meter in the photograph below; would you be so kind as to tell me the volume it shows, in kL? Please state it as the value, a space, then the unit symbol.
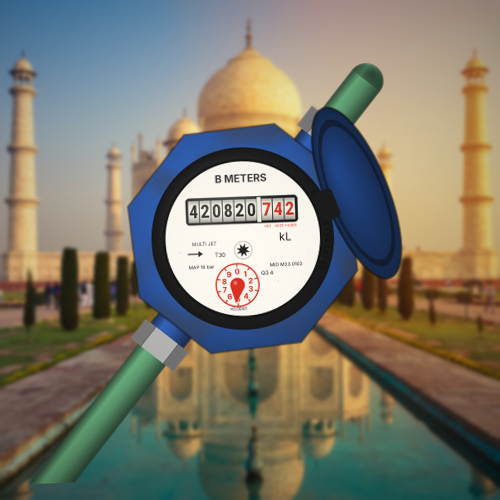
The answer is 420820.7425 kL
